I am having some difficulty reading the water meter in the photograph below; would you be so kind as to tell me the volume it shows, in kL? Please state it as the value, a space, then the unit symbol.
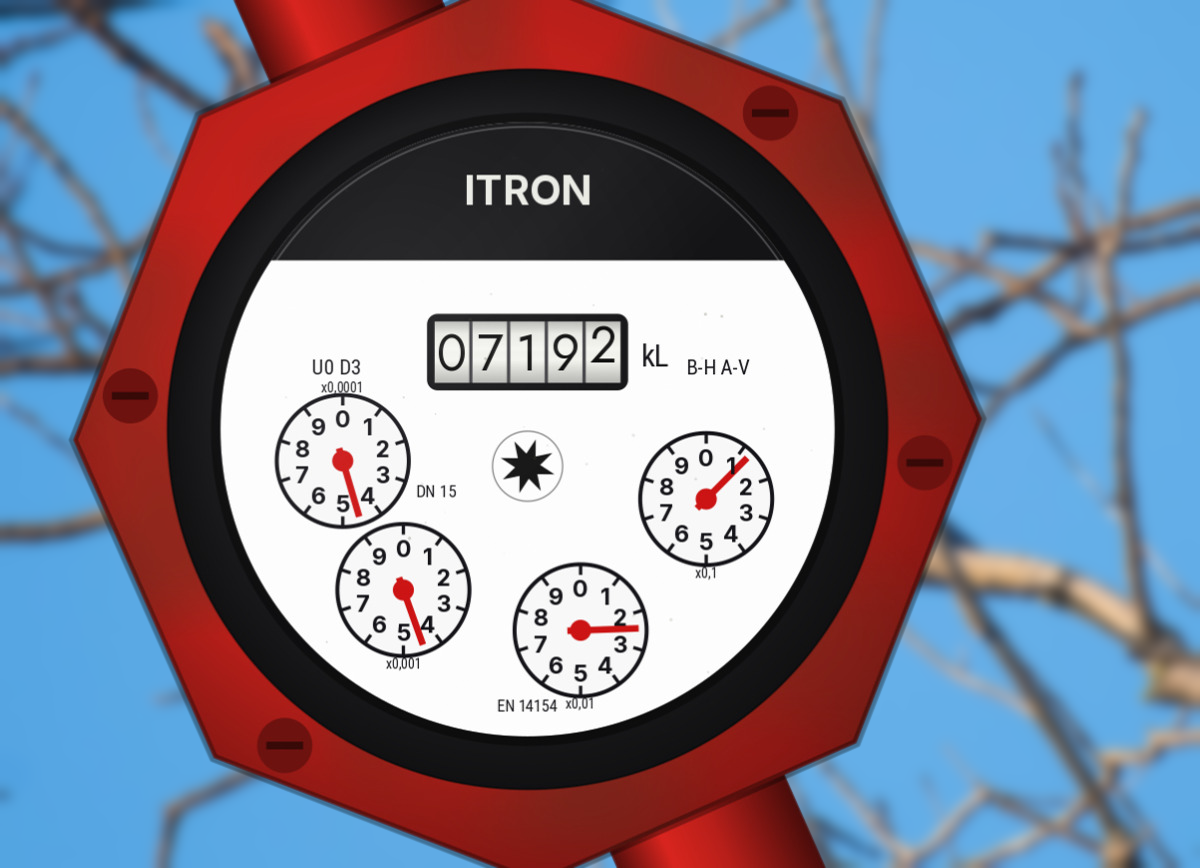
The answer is 7192.1244 kL
